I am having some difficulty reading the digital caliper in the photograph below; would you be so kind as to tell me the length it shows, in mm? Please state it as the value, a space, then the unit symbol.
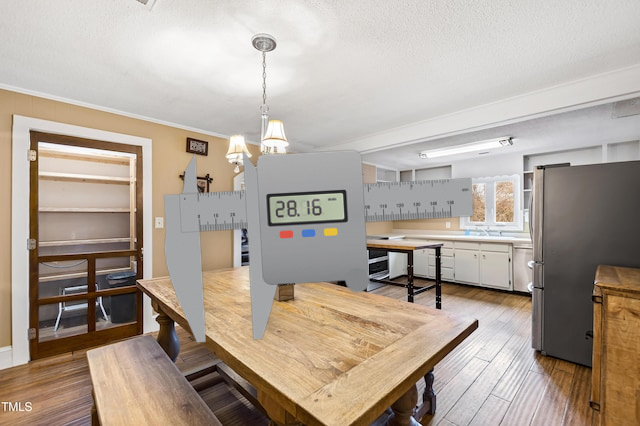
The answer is 28.16 mm
